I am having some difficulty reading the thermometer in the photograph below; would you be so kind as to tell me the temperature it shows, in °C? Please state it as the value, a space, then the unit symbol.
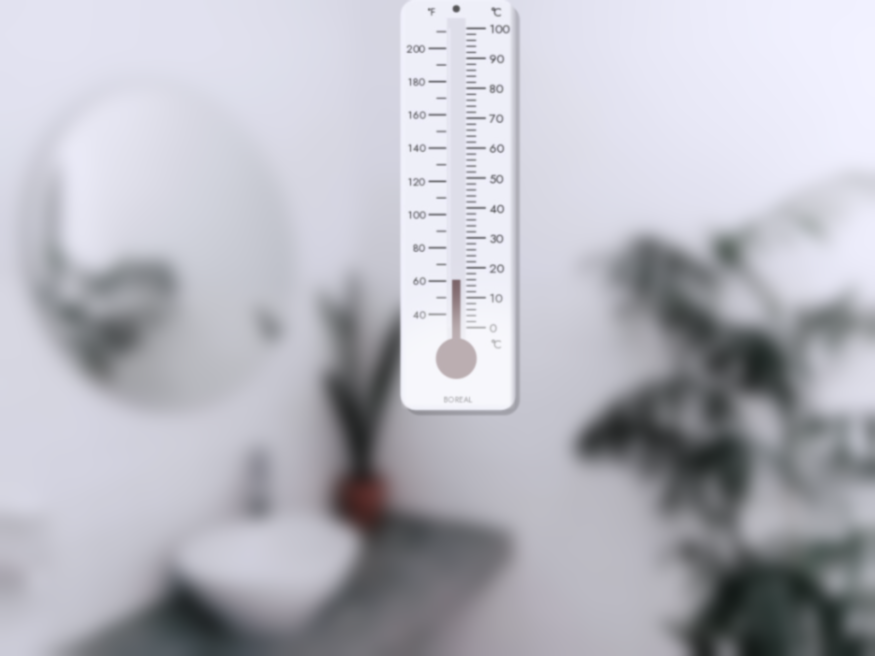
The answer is 16 °C
